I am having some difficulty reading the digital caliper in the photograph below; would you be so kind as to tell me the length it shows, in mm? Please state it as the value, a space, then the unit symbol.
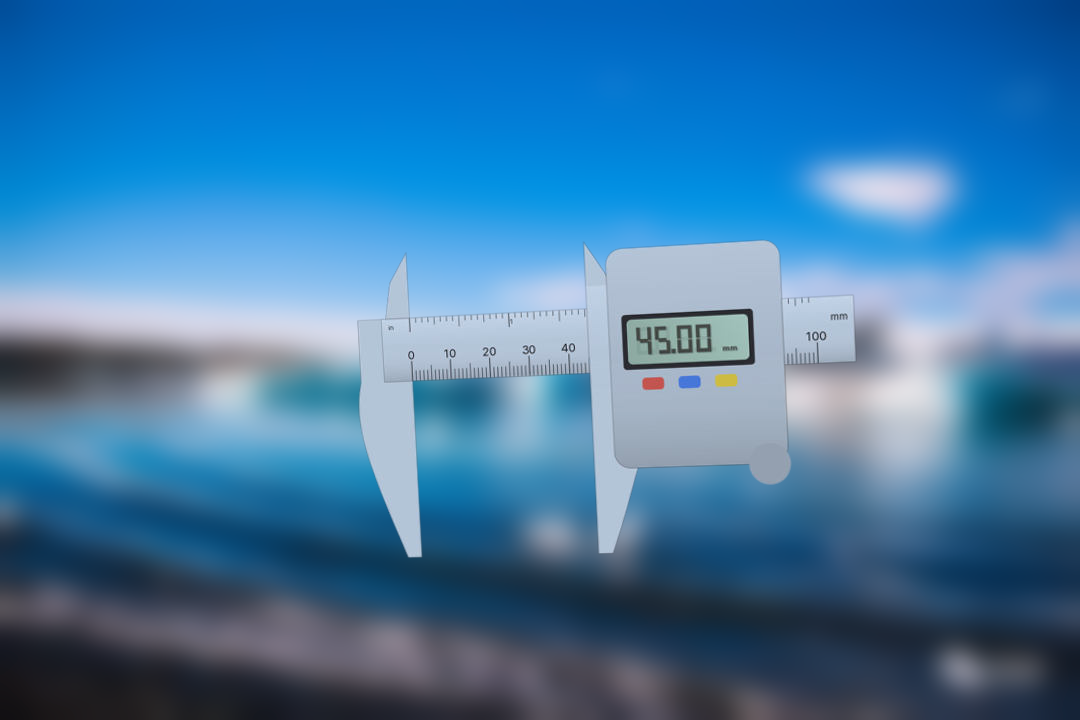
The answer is 45.00 mm
